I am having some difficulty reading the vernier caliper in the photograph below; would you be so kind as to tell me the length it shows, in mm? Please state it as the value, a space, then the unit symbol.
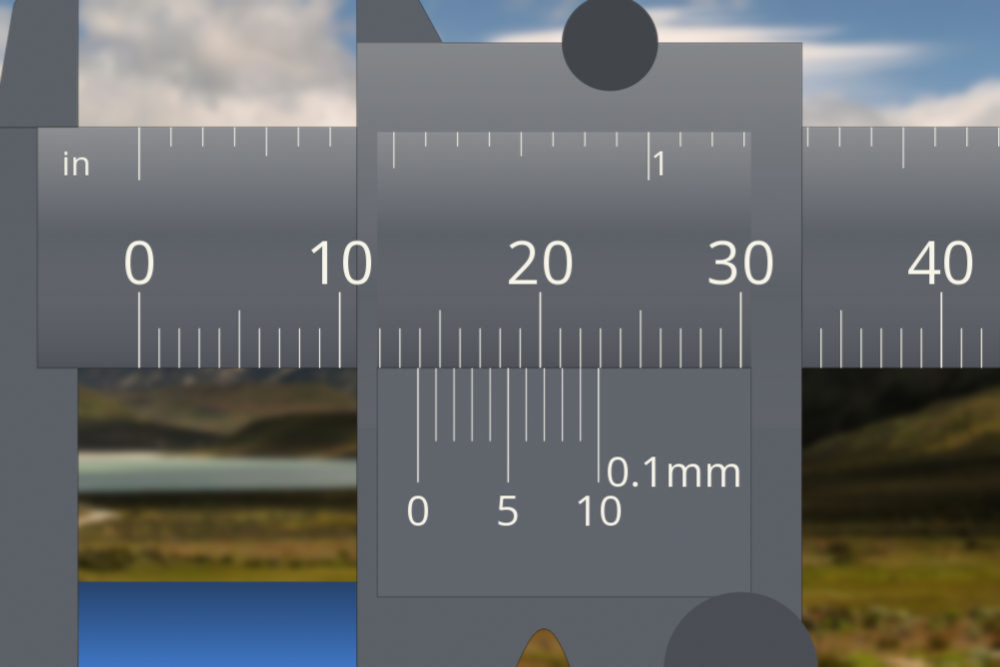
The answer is 13.9 mm
